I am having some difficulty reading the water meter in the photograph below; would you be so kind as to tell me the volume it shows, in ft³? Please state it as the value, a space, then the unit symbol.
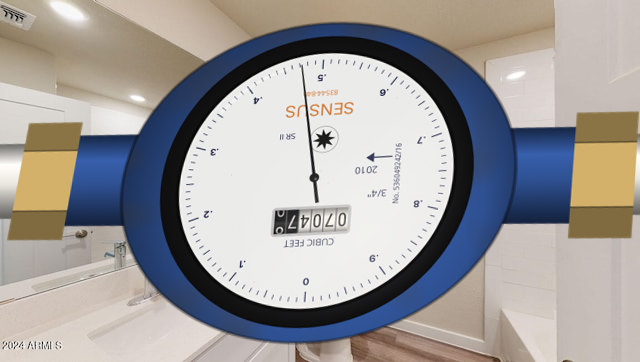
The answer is 70478.47 ft³
